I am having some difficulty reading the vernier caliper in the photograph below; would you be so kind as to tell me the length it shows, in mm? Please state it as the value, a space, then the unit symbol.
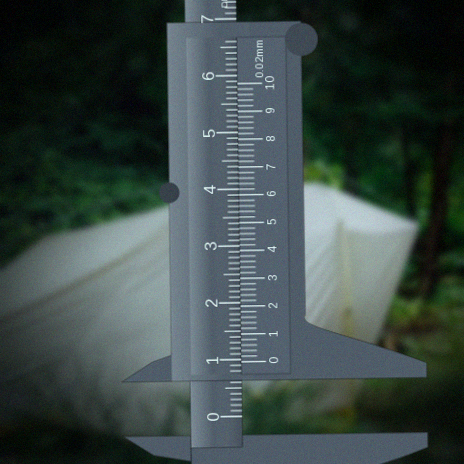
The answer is 9.6 mm
